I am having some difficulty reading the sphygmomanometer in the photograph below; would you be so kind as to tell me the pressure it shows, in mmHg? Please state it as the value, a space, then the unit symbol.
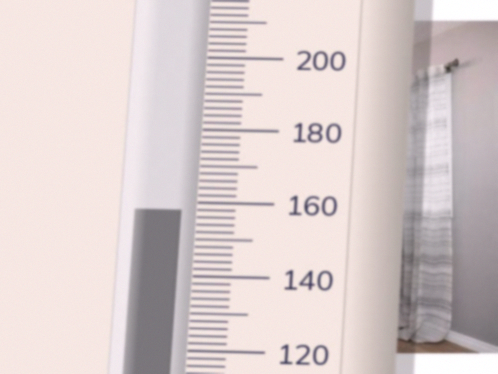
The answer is 158 mmHg
